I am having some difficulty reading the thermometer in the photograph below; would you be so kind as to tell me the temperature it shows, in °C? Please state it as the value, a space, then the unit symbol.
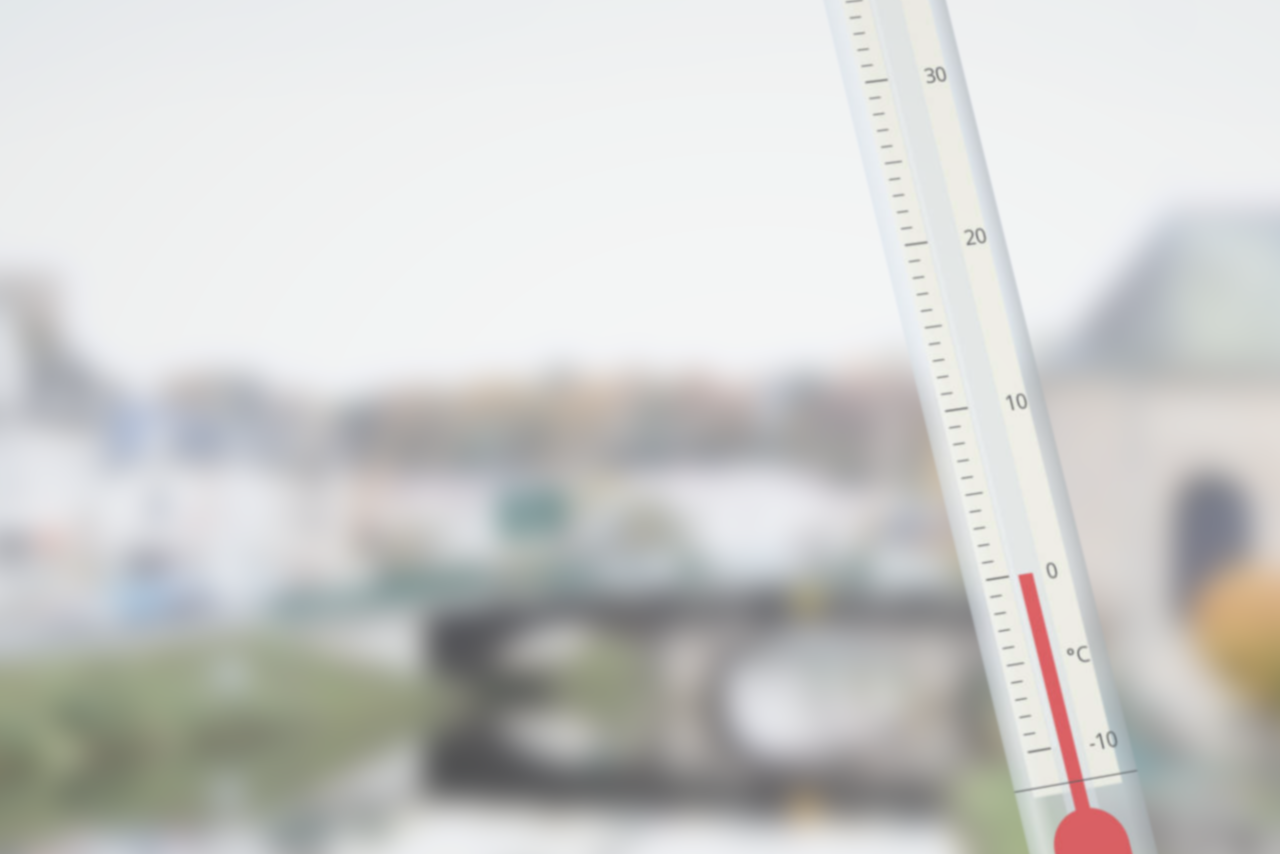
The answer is 0 °C
